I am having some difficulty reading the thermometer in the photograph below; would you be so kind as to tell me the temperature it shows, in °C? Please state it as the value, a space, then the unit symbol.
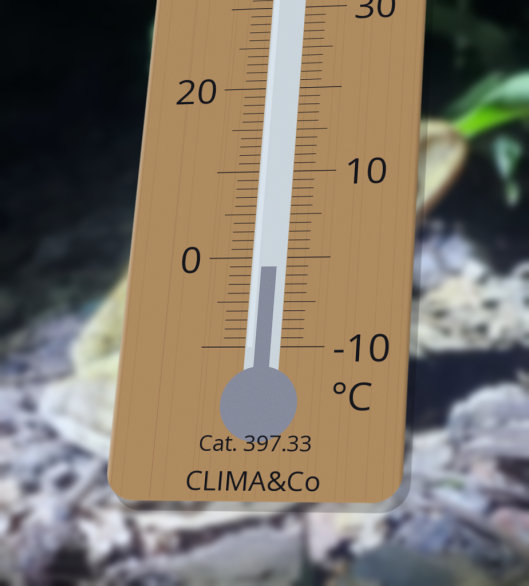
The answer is -1 °C
